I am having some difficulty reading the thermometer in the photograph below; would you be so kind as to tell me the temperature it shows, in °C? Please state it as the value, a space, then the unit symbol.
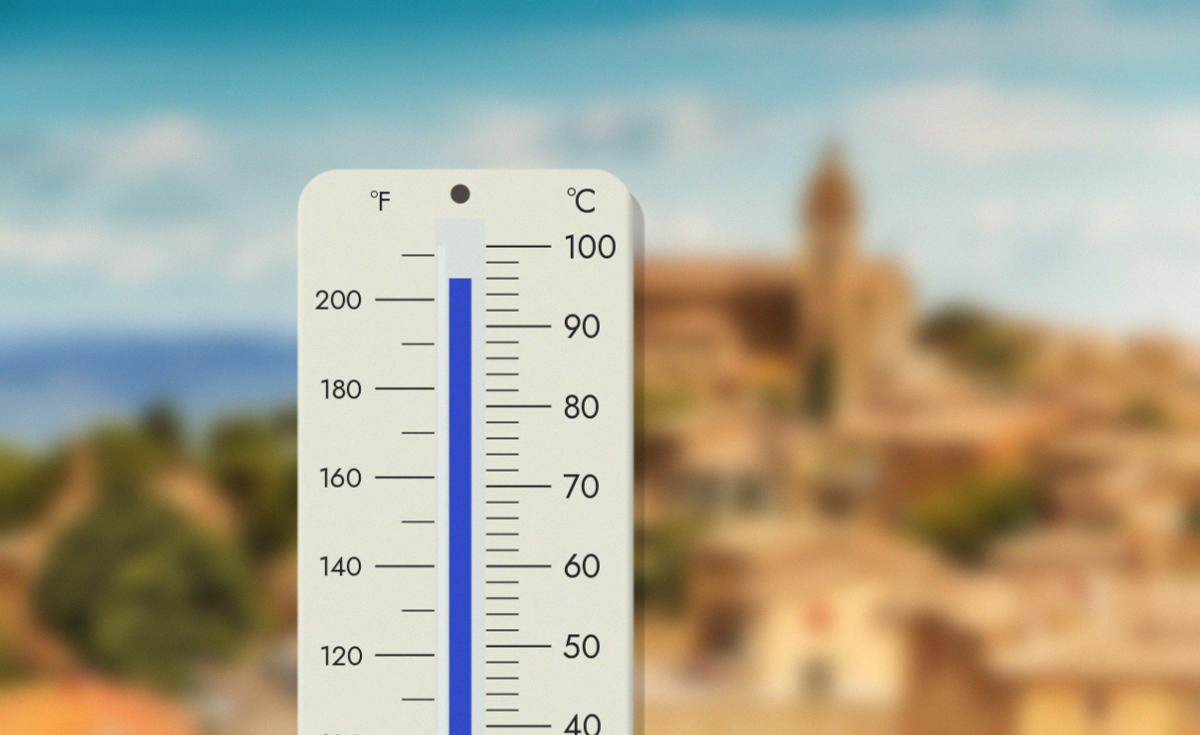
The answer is 96 °C
